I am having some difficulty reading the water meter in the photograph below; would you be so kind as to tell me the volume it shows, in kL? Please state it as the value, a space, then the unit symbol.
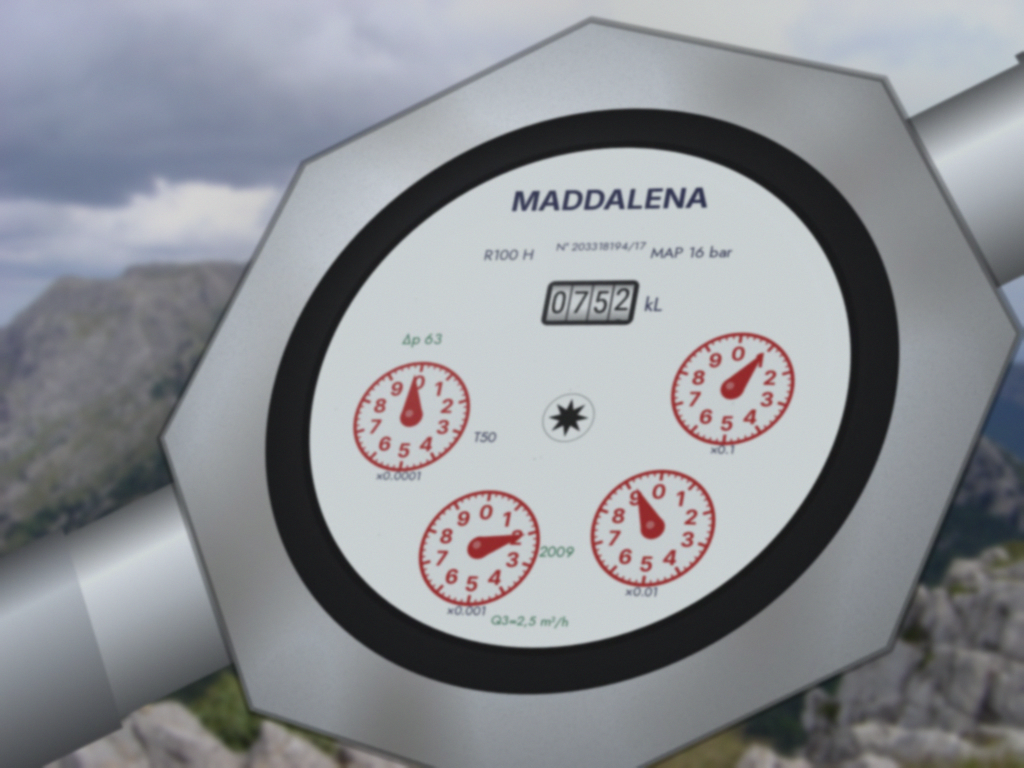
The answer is 752.0919 kL
